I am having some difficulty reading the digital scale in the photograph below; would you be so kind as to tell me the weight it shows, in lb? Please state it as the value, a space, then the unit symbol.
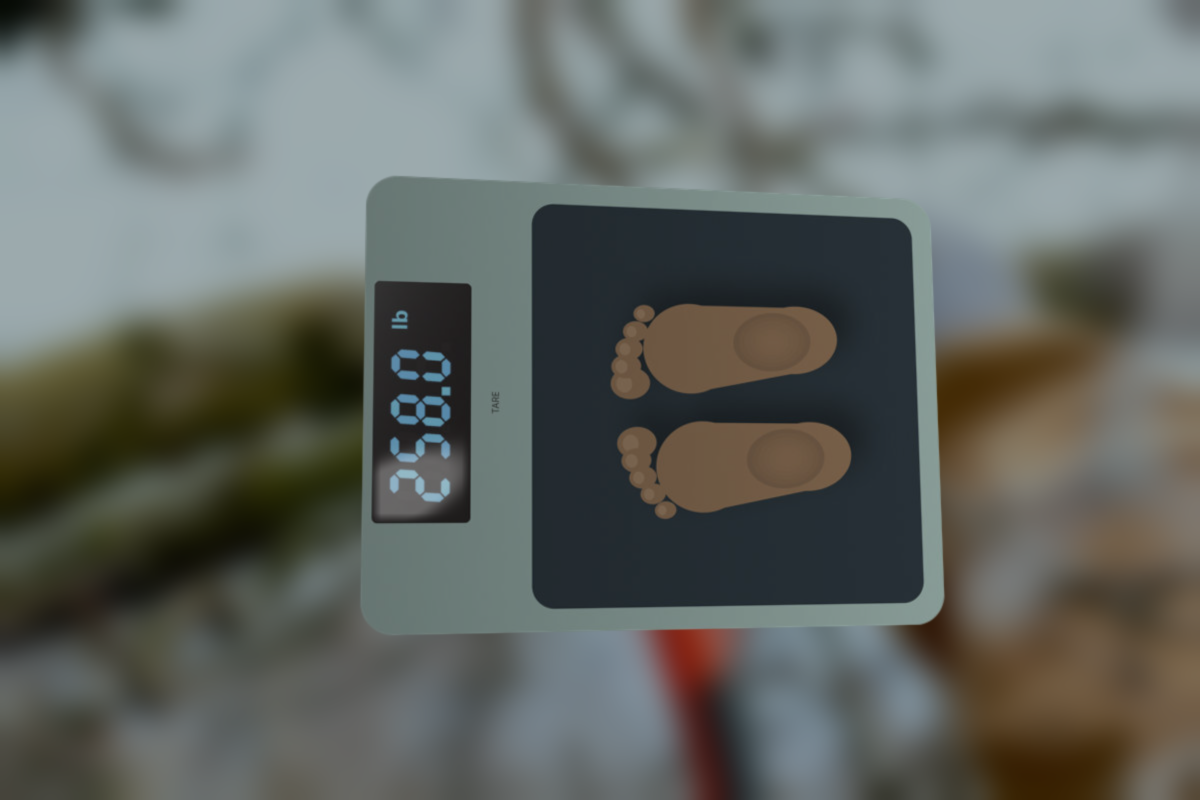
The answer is 258.0 lb
